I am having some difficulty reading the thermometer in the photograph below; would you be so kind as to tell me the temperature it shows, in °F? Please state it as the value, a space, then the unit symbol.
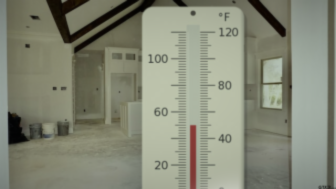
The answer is 50 °F
